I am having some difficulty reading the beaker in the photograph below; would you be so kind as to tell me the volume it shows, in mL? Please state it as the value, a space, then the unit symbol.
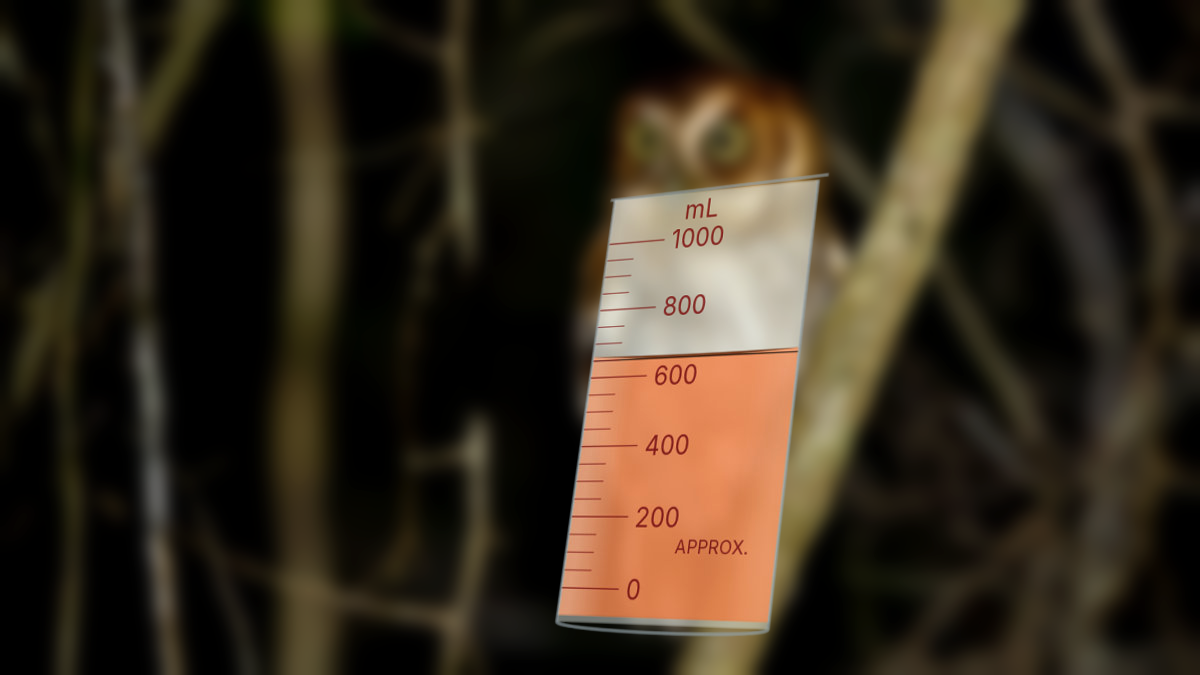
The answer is 650 mL
